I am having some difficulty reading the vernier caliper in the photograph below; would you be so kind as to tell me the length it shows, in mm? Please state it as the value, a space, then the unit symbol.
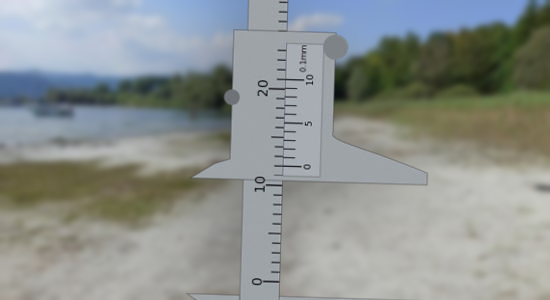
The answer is 12.0 mm
